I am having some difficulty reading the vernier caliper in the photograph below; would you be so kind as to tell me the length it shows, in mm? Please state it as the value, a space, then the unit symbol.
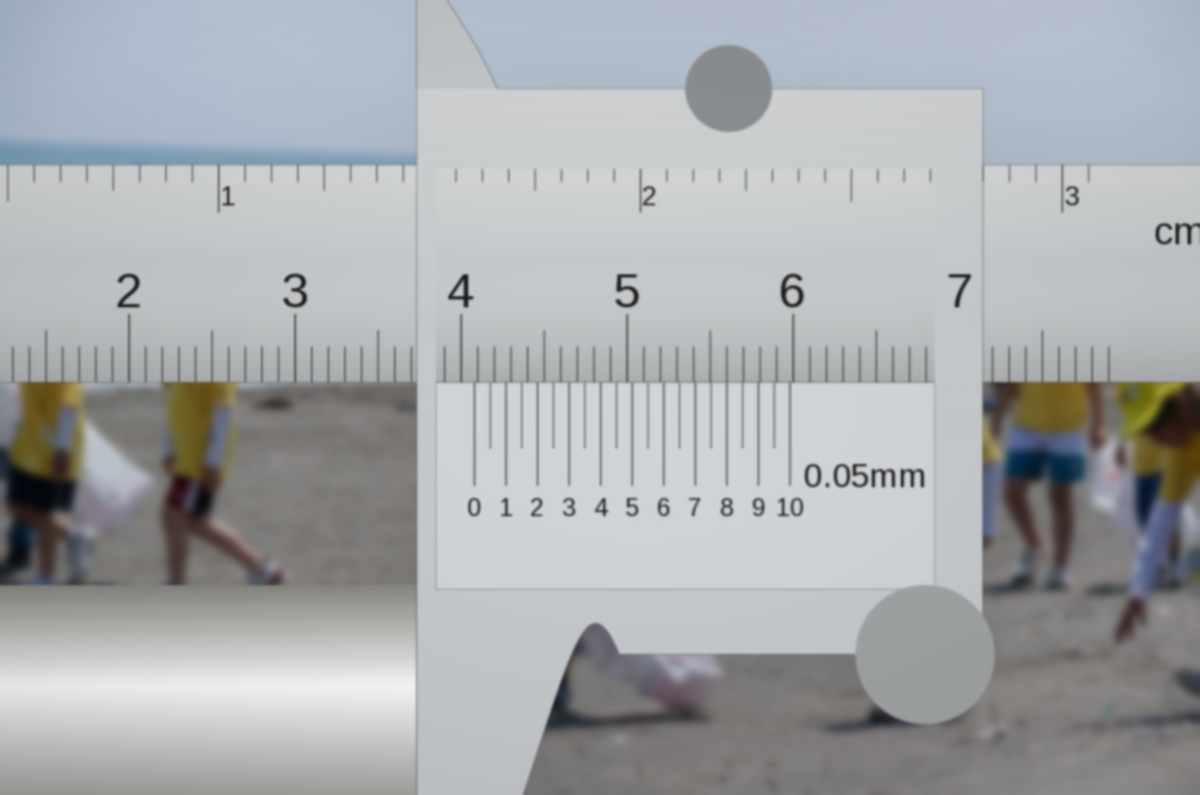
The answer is 40.8 mm
